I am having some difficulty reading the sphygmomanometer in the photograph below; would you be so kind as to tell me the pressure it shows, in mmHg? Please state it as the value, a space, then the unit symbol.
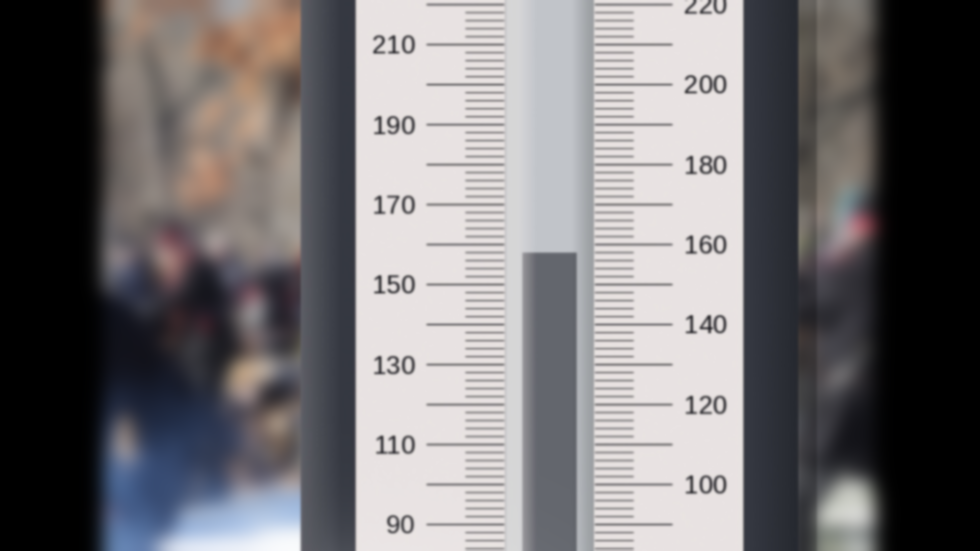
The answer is 158 mmHg
